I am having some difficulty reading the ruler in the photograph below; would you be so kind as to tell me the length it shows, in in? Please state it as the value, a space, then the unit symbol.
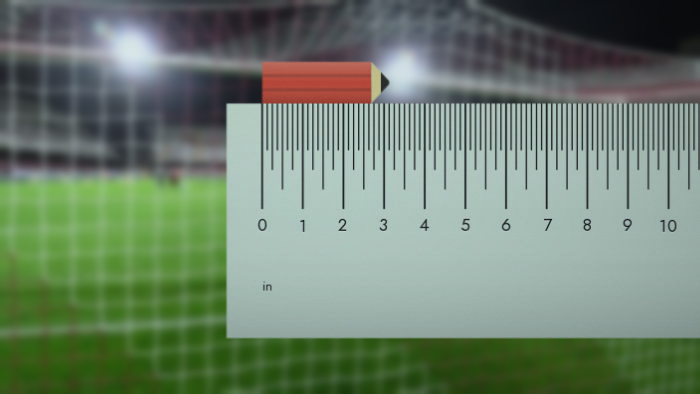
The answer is 3.125 in
